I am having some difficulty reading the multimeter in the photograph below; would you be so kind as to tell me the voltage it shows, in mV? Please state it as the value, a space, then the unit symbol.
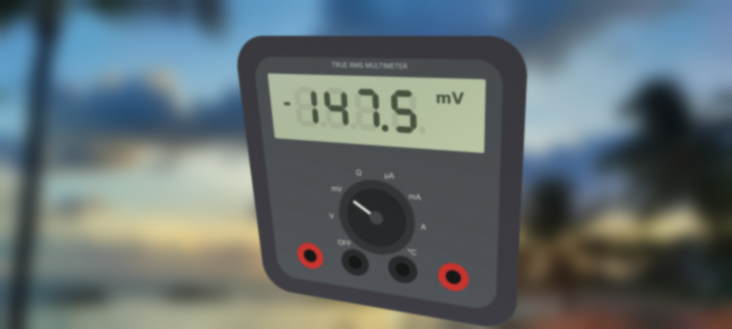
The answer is -147.5 mV
